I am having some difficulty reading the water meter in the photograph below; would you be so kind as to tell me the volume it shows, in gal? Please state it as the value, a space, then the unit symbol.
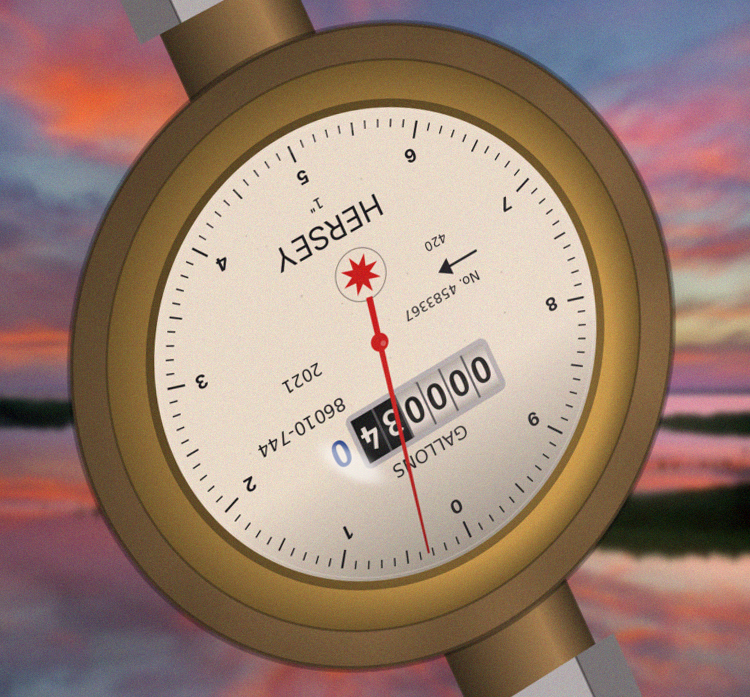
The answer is 340.3 gal
